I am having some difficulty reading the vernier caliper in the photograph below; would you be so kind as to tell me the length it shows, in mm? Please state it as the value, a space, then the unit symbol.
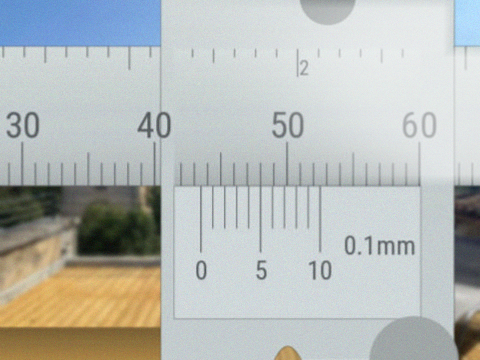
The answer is 43.5 mm
